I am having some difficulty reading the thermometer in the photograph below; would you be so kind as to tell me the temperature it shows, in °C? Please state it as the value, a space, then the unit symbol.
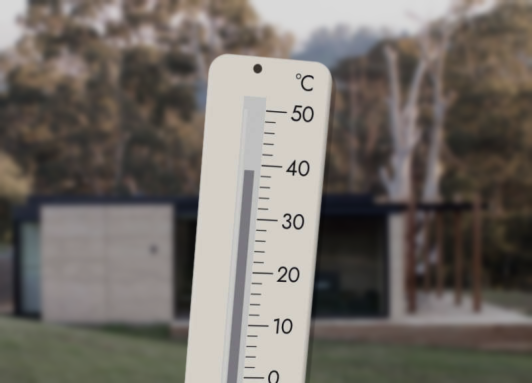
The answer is 39 °C
